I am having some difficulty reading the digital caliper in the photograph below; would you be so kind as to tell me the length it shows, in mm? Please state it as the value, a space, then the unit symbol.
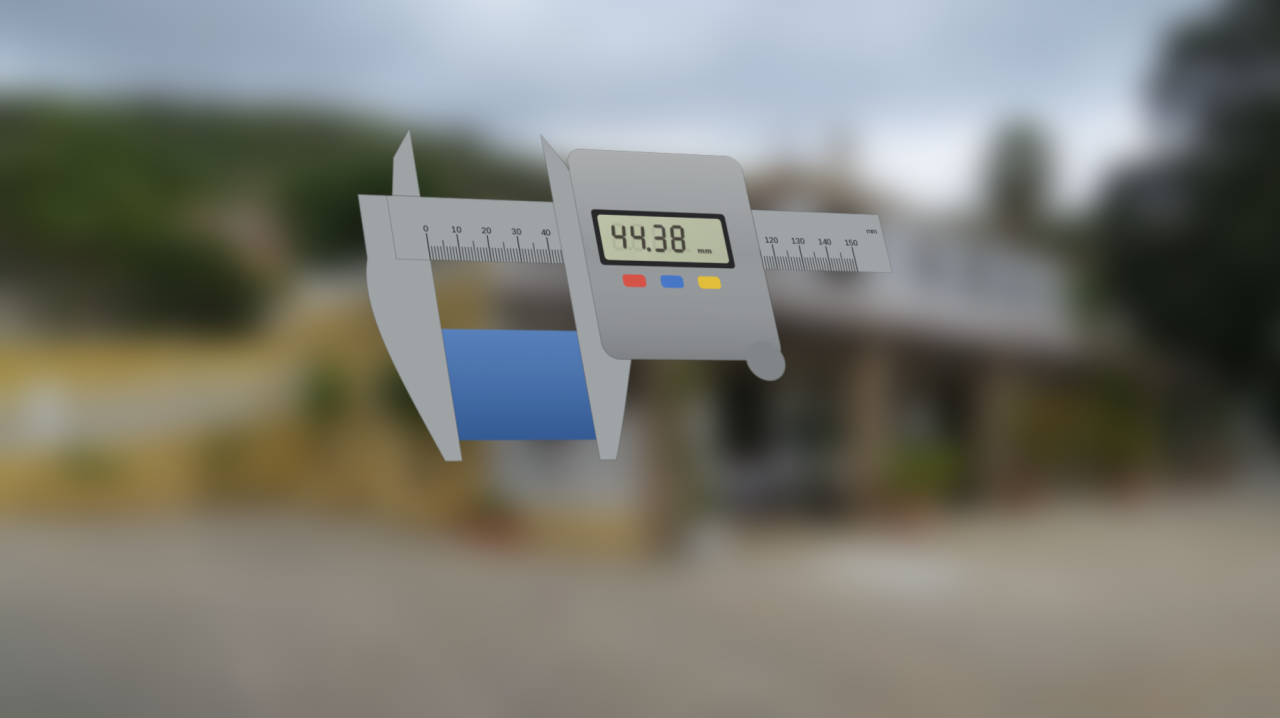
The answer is 44.38 mm
